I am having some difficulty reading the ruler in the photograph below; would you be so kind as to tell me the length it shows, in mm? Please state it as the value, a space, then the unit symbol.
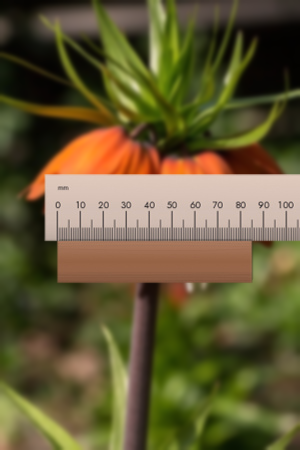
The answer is 85 mm
